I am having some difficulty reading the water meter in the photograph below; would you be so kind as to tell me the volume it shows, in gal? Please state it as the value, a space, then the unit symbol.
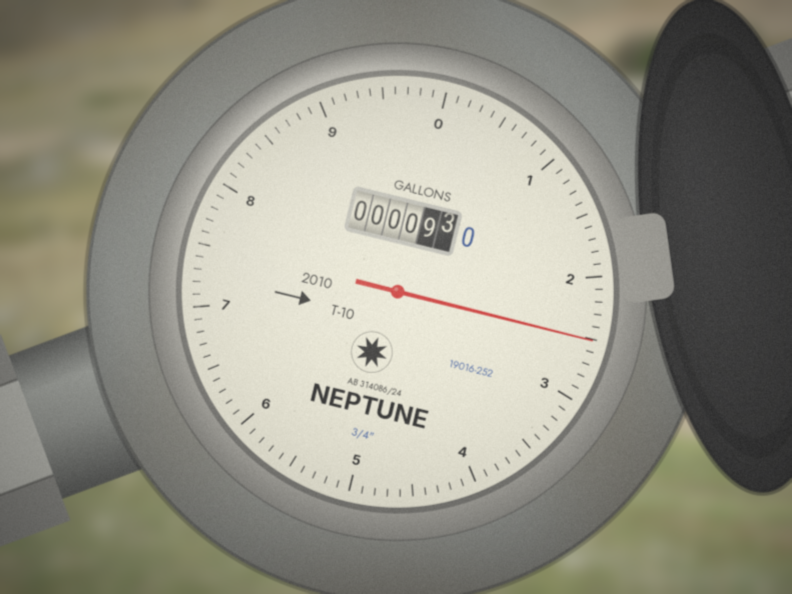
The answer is 932.5 gal
